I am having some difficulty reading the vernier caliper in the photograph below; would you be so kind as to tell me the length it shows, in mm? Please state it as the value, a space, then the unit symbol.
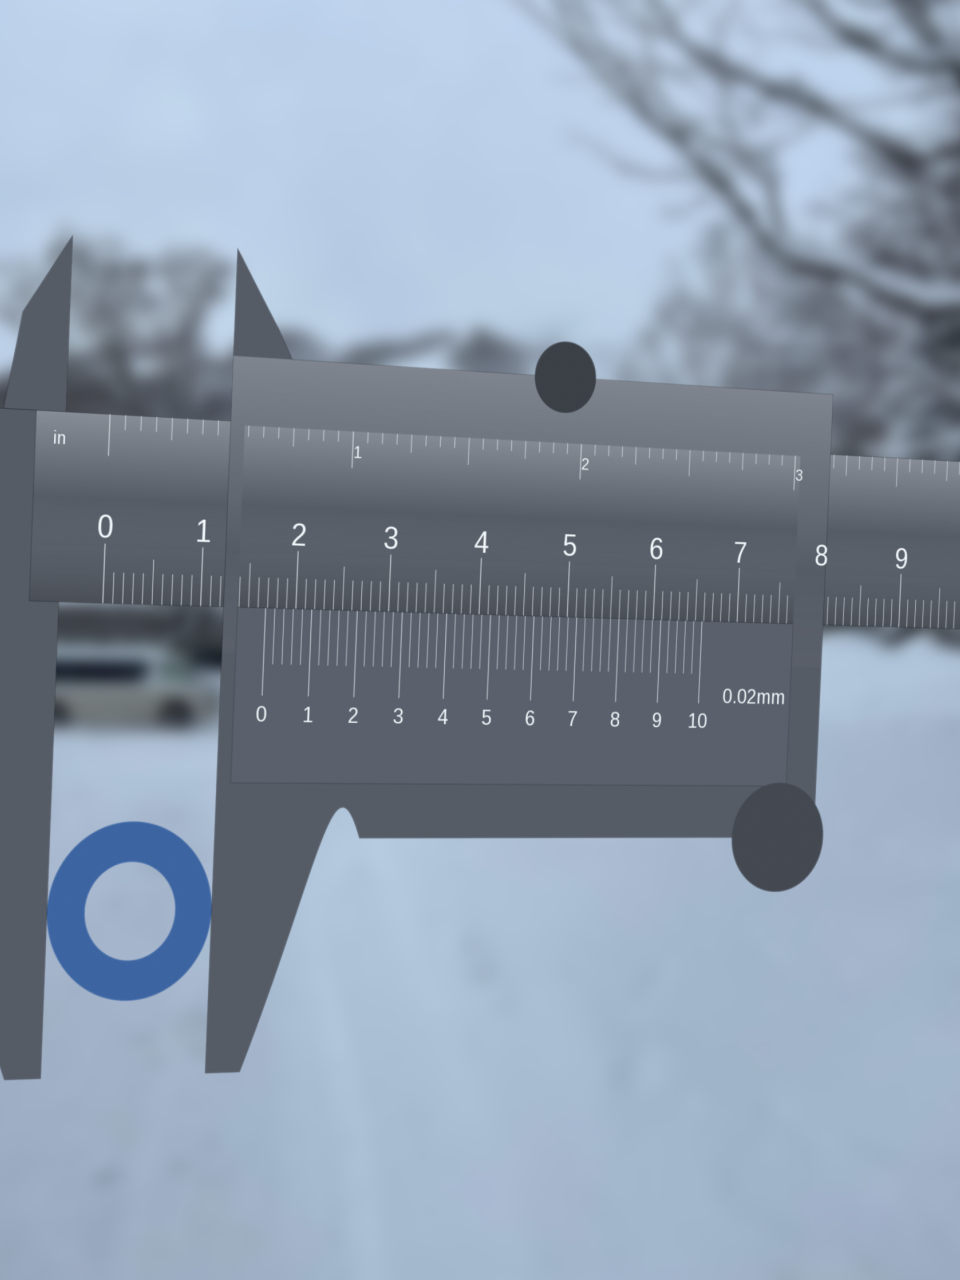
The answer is 16.8 mm
